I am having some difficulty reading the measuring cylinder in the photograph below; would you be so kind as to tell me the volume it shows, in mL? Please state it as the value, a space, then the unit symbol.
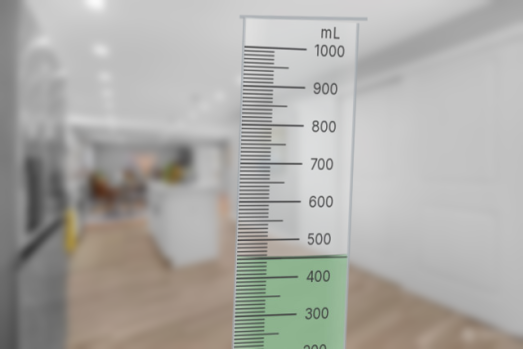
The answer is 450 mL
